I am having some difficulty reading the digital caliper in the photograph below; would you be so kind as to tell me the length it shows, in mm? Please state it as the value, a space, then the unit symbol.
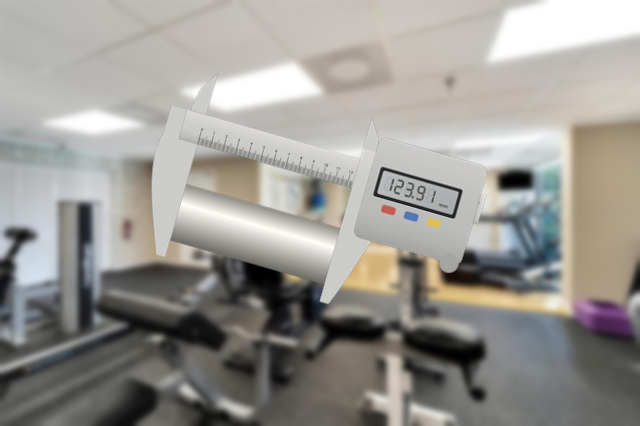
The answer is 123.91 mm
